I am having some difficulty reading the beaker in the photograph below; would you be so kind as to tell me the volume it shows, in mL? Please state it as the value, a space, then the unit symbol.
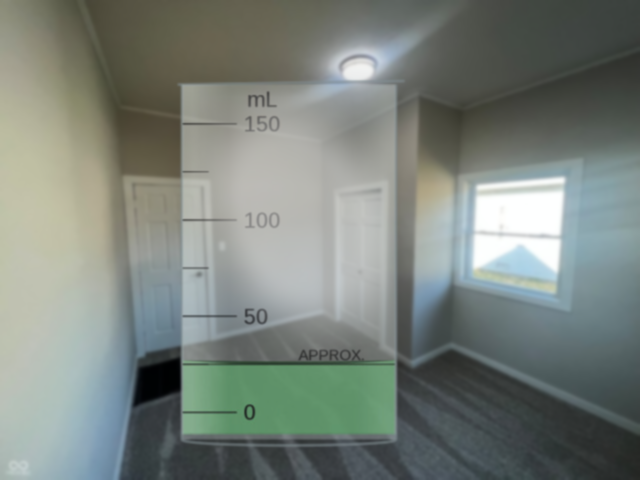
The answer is 25 mL
